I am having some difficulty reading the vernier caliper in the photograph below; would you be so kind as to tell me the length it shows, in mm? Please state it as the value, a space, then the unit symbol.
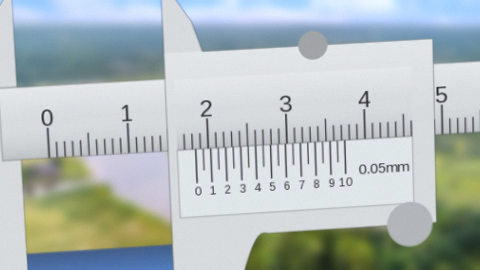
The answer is 18.4 mm
